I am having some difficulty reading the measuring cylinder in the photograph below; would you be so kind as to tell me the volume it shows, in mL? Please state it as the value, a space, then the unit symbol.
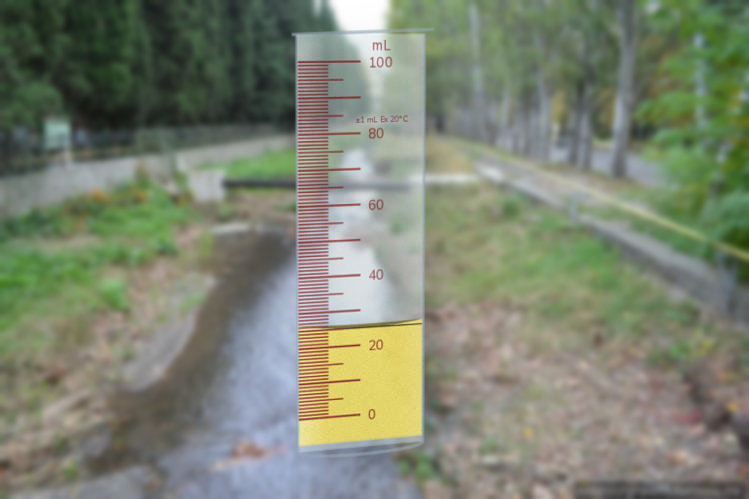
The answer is 25 mL
